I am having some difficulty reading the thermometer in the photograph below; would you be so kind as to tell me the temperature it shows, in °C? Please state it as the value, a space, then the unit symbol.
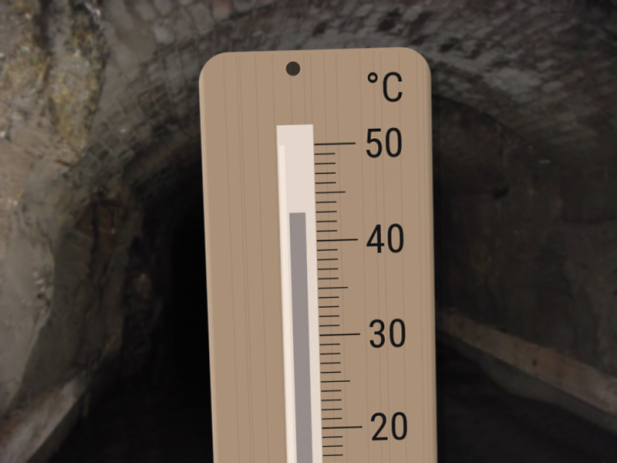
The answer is 43 °C
